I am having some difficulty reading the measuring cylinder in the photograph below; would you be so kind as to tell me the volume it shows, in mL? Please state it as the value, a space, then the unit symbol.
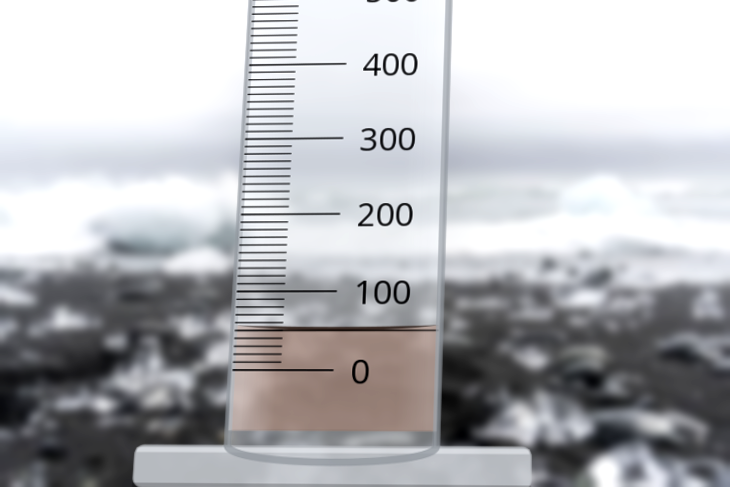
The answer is 50 mL
